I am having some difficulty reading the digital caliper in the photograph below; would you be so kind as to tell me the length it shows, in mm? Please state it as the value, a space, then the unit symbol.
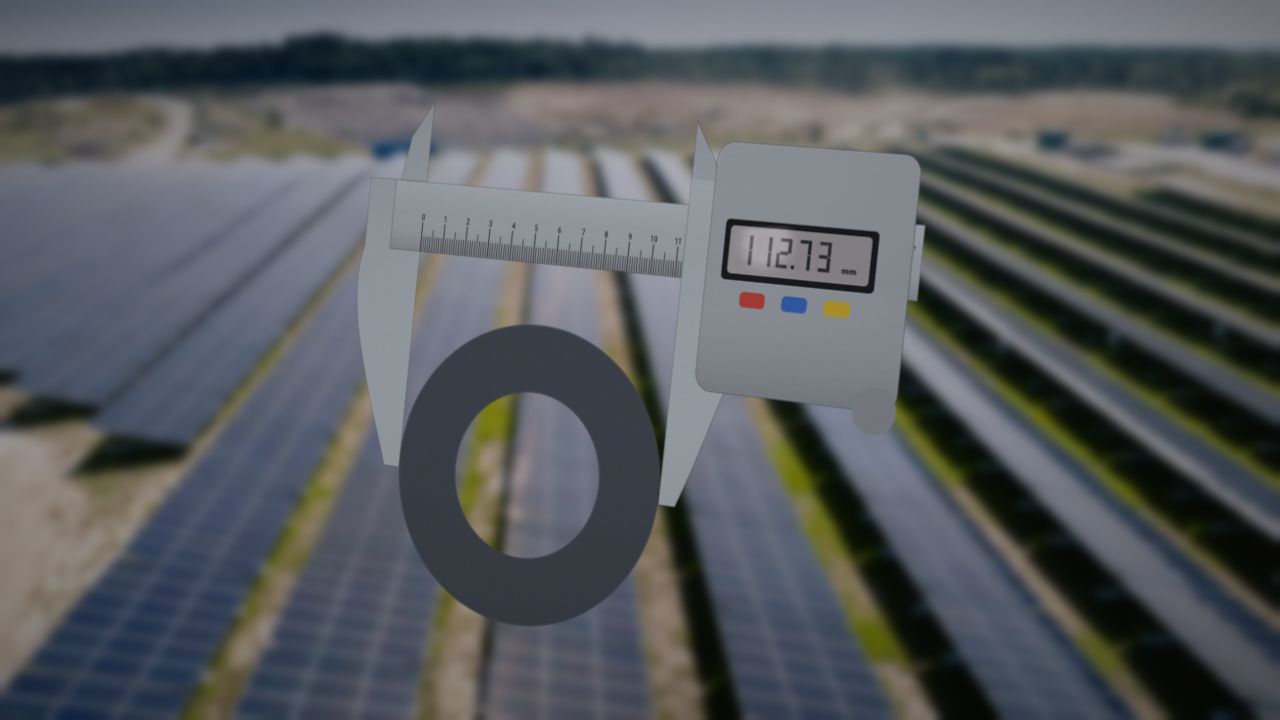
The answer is 112.73 mm
